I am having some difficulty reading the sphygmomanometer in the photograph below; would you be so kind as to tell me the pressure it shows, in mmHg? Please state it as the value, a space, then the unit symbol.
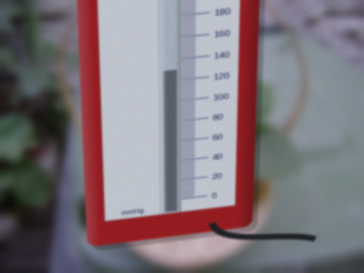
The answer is 130 mmHg
